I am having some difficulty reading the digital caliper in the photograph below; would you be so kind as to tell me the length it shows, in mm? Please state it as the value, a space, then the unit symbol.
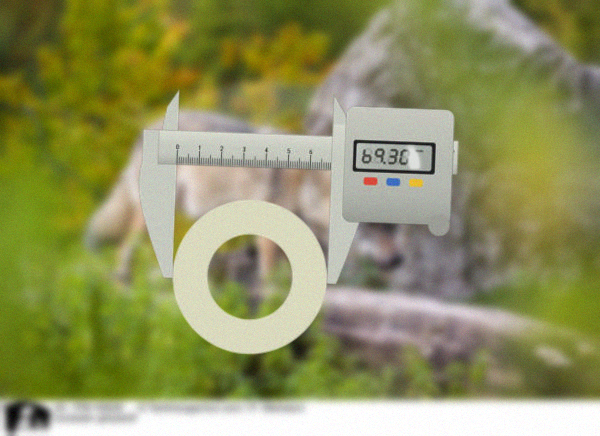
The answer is 69.30 mm
